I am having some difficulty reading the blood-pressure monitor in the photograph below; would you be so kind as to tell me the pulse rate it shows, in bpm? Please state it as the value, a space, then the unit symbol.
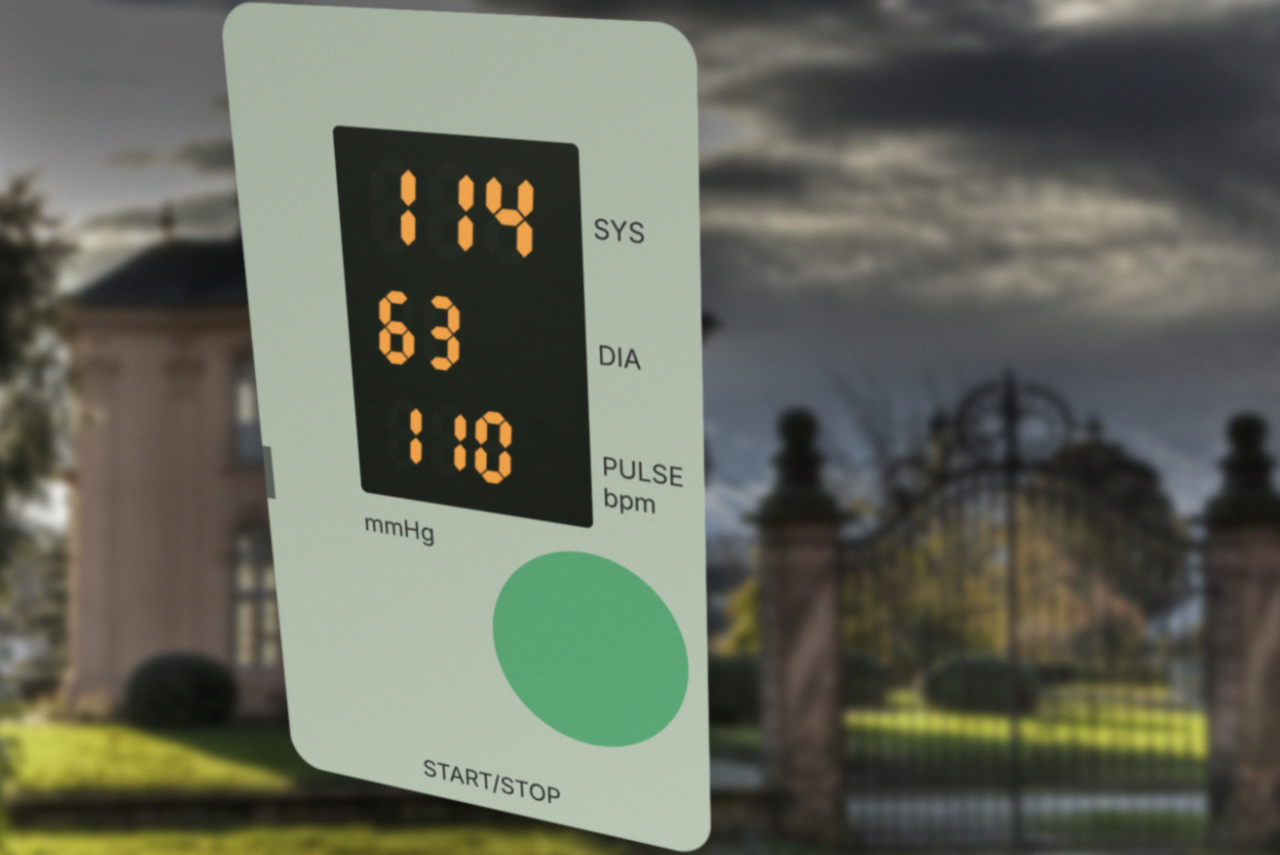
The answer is 110 bpm
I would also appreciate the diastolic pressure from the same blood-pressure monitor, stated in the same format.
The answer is 63 mmHg
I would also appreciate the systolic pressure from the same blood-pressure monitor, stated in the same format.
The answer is 114 mmHg
